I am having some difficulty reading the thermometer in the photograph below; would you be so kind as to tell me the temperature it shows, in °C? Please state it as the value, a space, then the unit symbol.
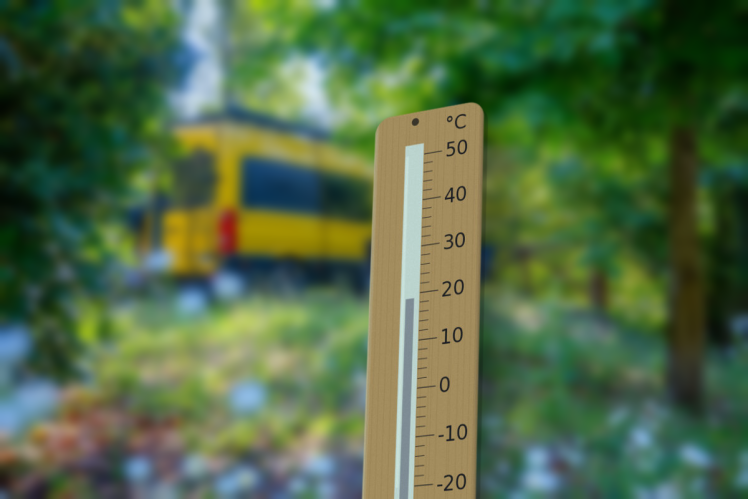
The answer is 19 °C
